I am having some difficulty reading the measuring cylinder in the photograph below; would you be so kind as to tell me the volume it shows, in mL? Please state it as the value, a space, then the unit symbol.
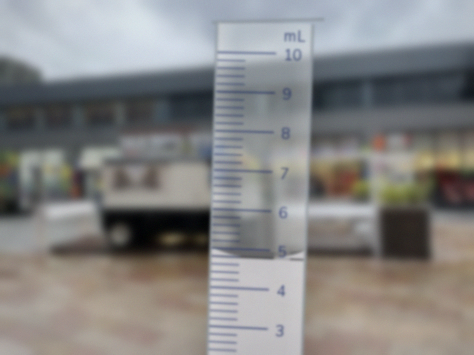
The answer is 4.8 mL
